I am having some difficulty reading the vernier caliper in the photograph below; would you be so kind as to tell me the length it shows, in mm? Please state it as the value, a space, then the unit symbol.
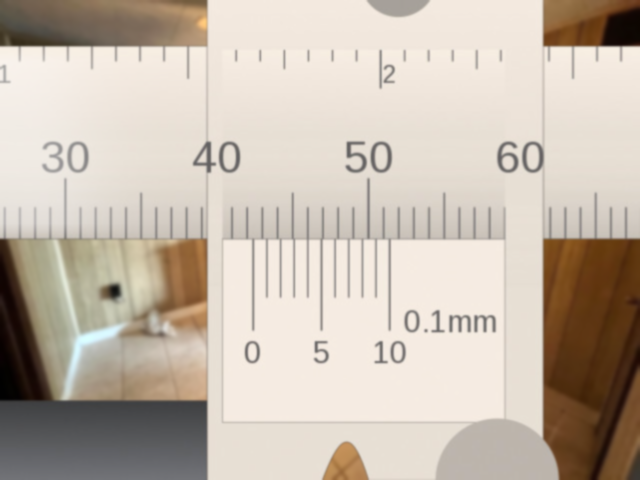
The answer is 42.4 mm
